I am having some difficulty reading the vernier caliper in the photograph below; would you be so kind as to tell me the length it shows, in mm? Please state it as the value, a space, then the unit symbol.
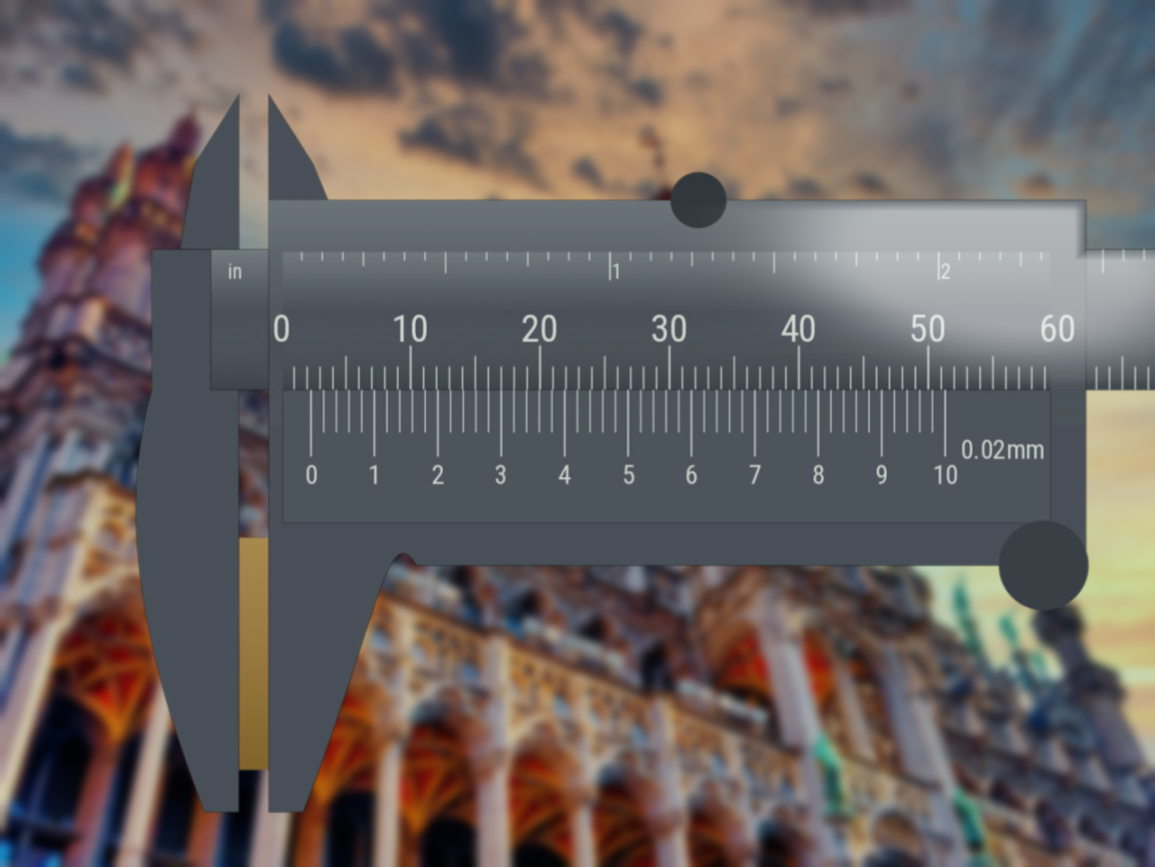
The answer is 2.3 mm
